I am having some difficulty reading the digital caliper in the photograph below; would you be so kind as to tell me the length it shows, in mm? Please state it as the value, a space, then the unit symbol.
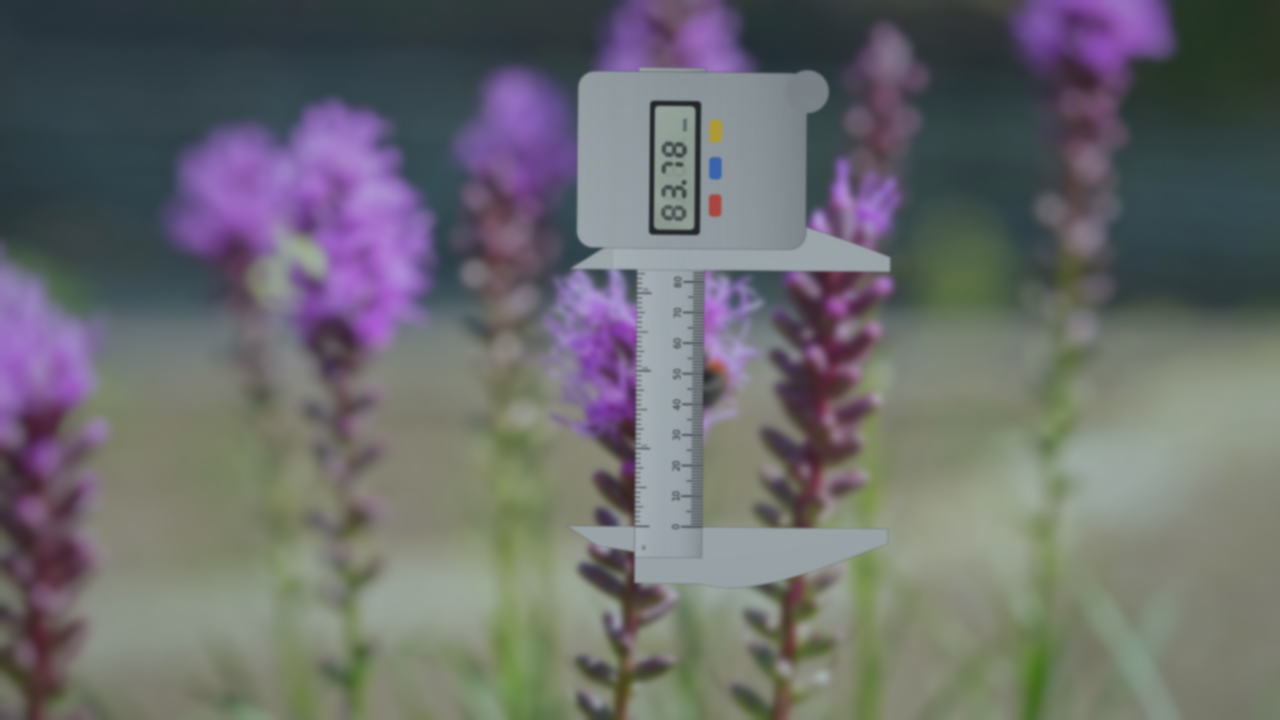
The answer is 83.78 mm
